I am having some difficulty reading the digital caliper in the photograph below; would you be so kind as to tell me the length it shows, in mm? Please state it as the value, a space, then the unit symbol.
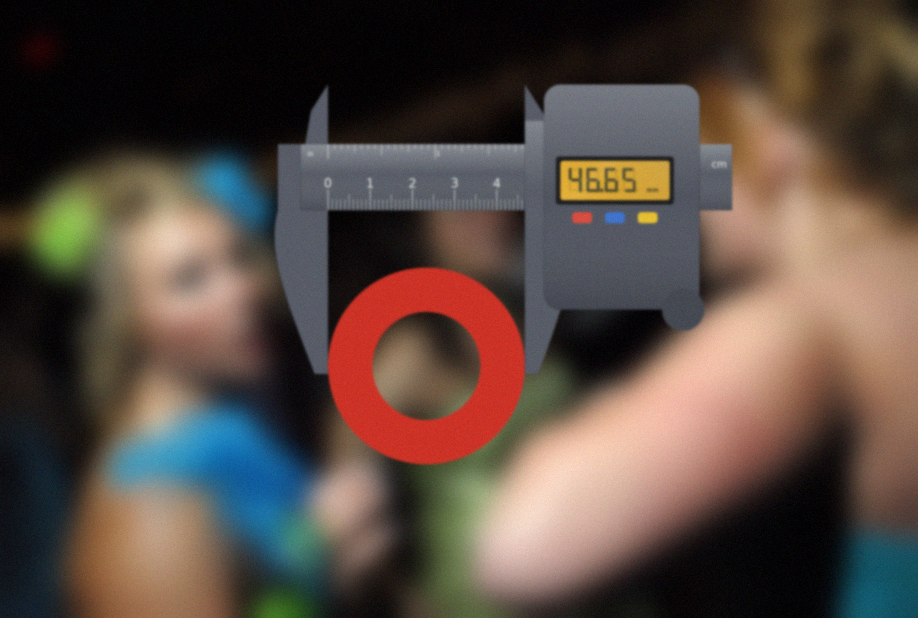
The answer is 46.65 mm
